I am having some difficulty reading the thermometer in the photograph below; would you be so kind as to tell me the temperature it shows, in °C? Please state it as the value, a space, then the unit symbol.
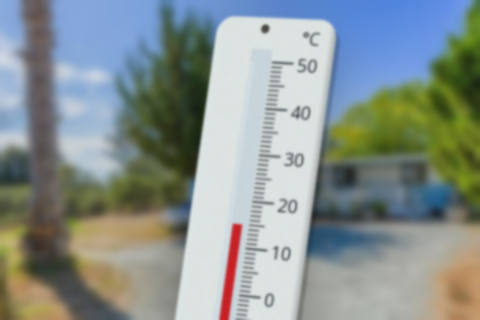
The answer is 15 °C
